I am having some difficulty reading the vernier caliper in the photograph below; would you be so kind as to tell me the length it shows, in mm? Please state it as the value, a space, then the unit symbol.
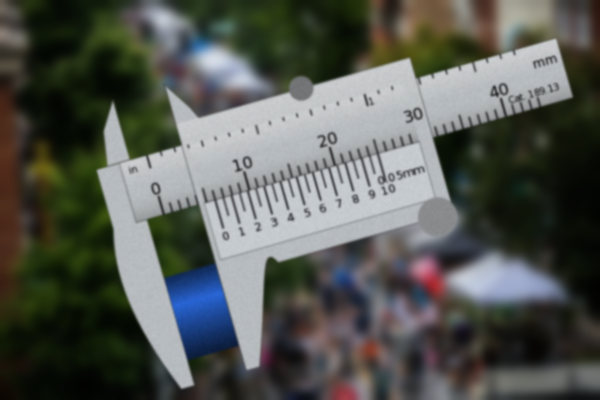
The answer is 6.0 mm
